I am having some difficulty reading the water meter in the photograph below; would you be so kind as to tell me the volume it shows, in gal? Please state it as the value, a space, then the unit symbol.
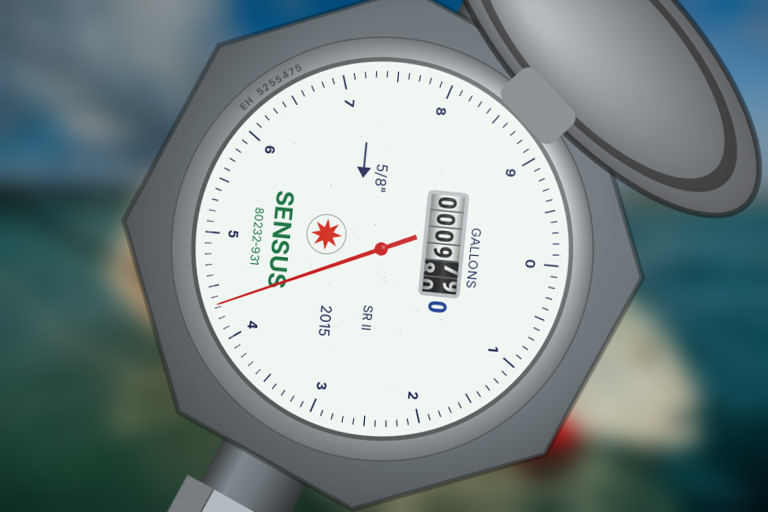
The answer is 9794.3 gal
